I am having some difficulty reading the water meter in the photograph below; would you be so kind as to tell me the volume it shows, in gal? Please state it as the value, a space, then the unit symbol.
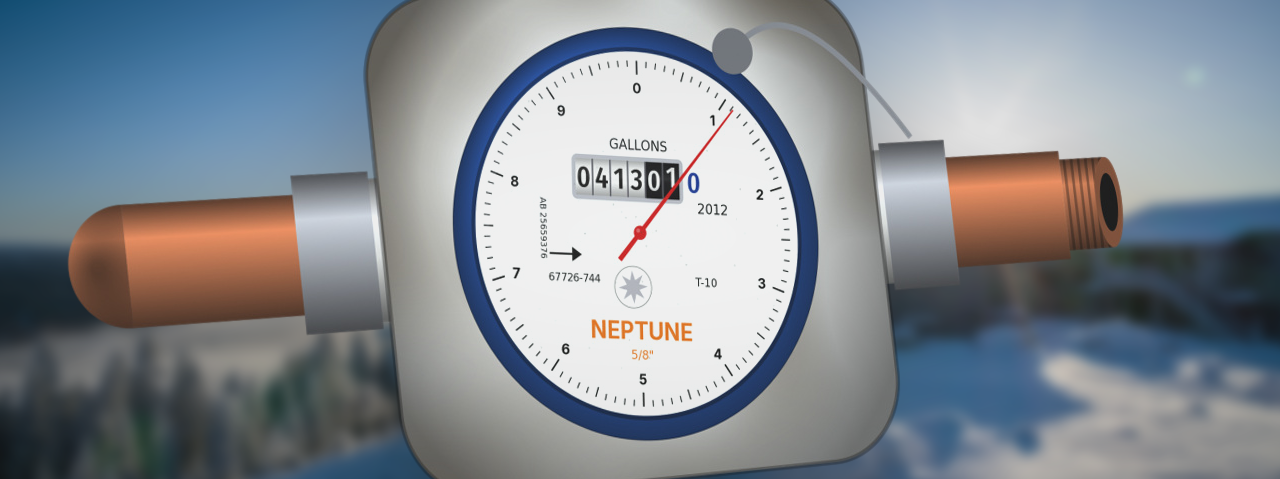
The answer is 413011.1 gal
